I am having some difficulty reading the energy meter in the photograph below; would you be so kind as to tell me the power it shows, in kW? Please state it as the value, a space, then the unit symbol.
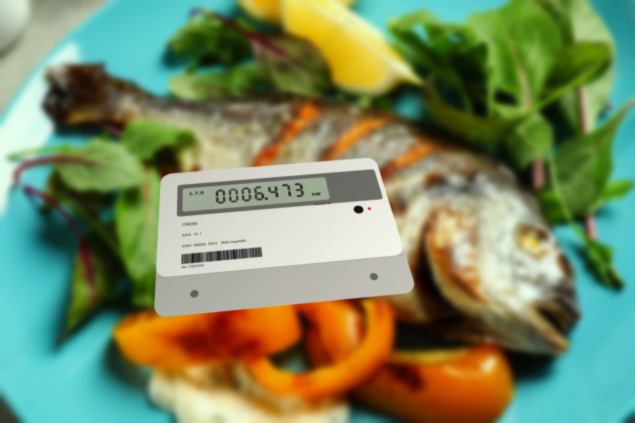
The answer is 6.473 kW
